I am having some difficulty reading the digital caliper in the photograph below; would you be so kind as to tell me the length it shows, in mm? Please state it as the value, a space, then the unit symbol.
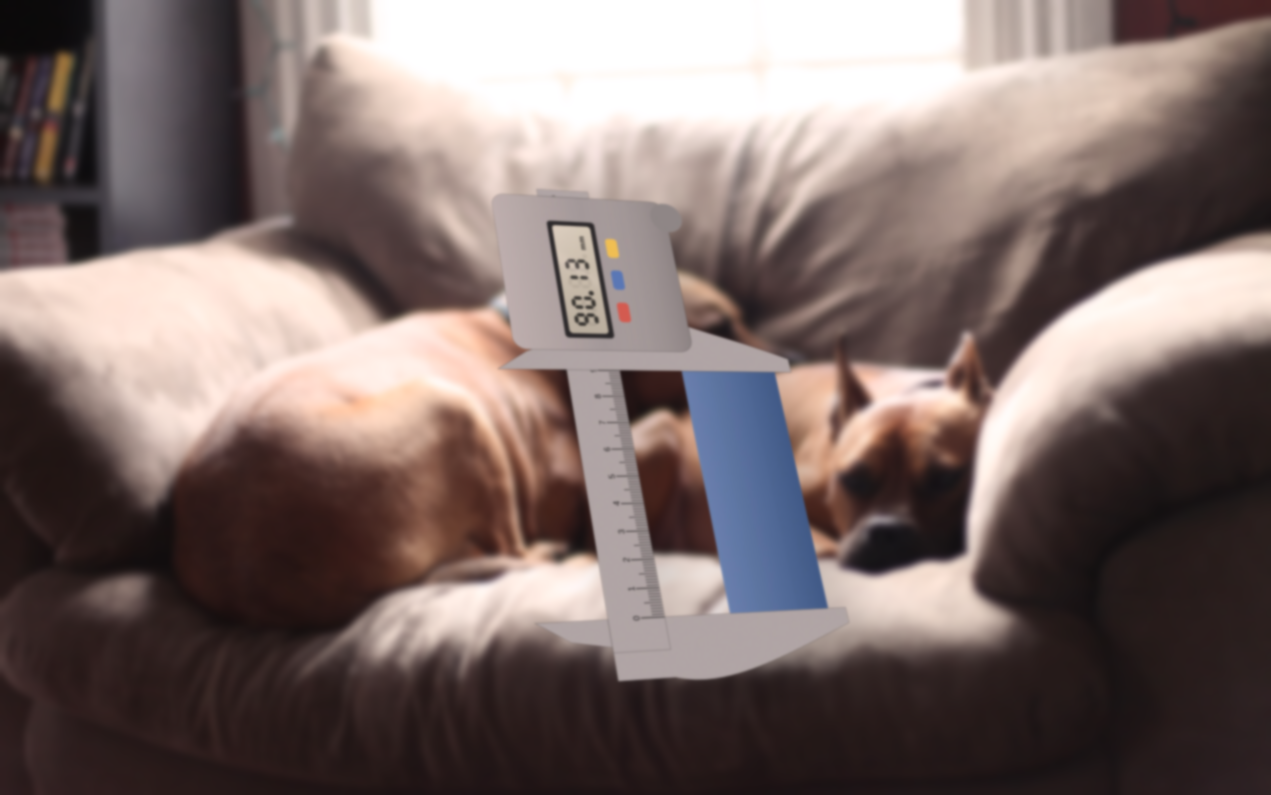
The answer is 90.13 mm
